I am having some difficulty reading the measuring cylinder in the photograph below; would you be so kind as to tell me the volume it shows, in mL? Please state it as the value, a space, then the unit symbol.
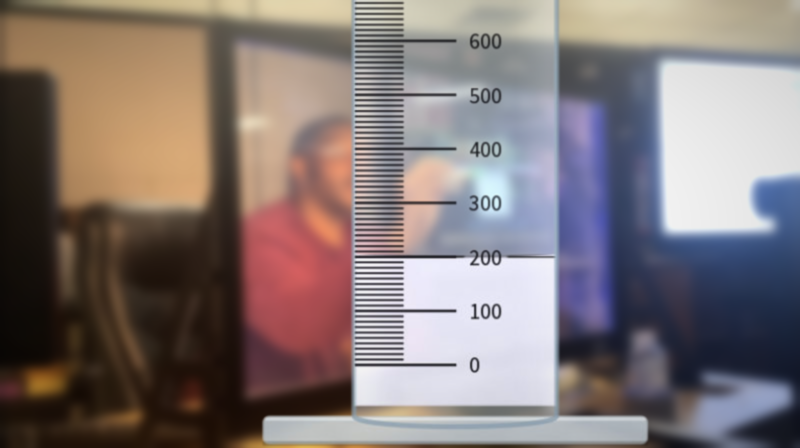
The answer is 200 mL
